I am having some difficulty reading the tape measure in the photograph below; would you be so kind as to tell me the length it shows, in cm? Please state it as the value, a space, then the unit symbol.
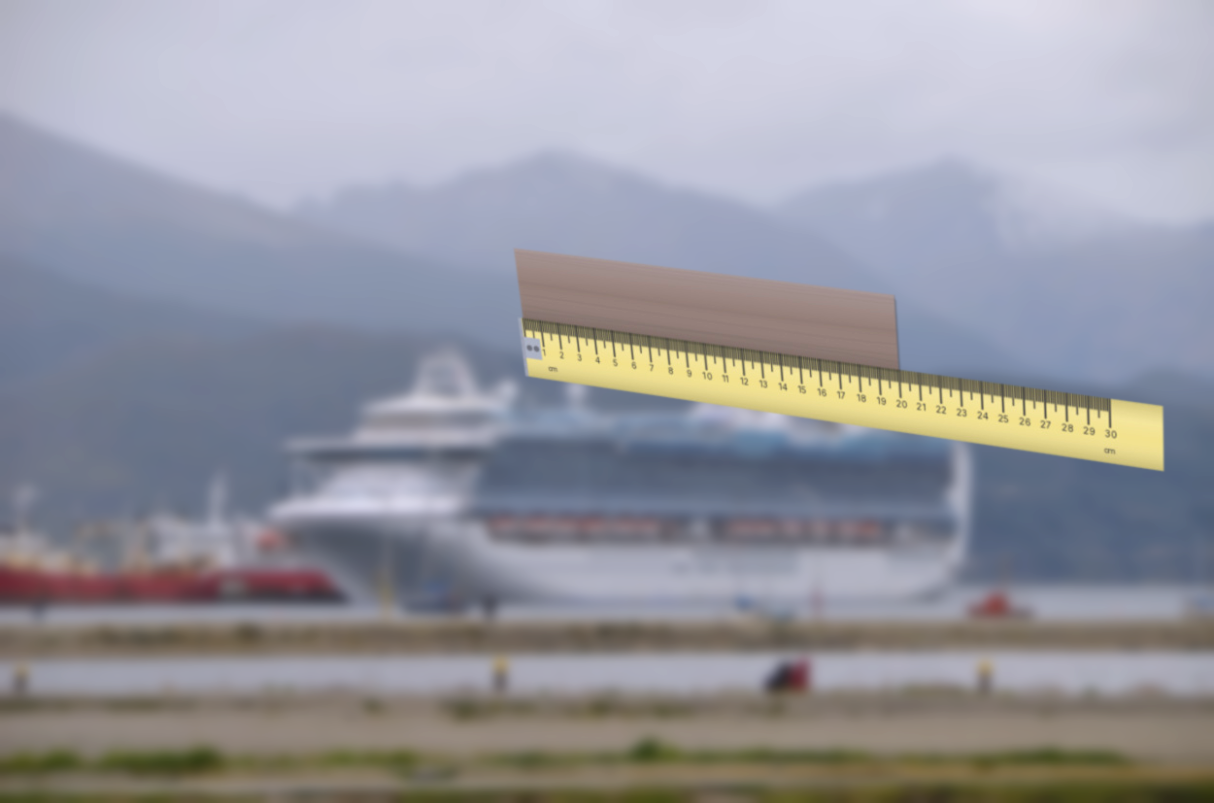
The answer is 20 cm
